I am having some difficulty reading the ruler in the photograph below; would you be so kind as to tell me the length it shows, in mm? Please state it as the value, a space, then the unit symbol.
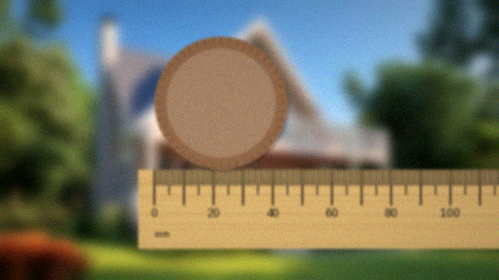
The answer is 45 mm
